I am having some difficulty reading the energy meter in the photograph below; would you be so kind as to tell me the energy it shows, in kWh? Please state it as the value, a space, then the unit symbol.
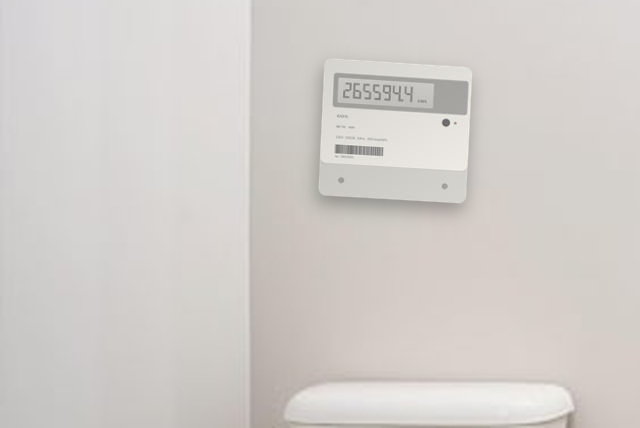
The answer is 265594.4 kWh
